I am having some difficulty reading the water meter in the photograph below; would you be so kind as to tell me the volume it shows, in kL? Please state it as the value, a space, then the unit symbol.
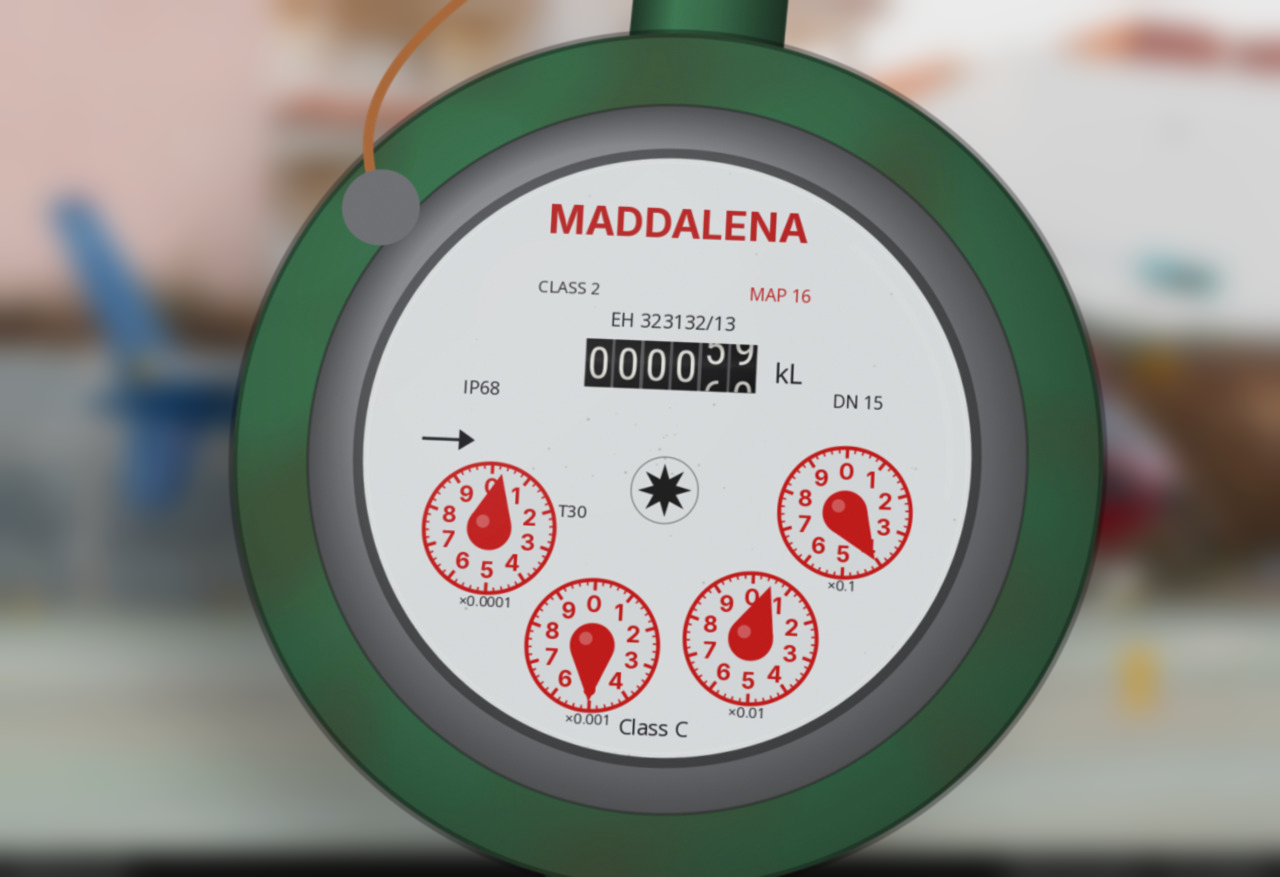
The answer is 59.4050 kL
